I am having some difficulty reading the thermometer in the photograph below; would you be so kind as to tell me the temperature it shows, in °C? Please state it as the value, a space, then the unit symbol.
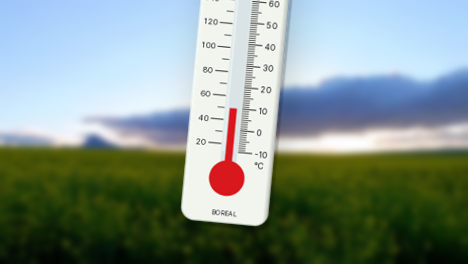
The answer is 10 °C
